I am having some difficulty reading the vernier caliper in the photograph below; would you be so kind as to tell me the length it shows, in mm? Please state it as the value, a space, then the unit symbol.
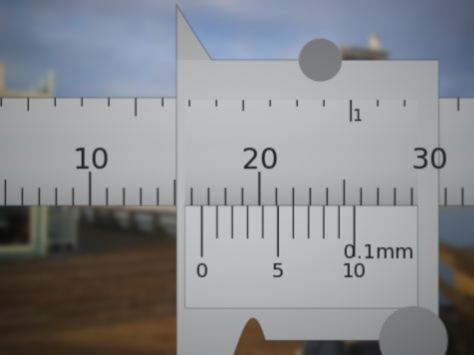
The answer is 16.6 mm
